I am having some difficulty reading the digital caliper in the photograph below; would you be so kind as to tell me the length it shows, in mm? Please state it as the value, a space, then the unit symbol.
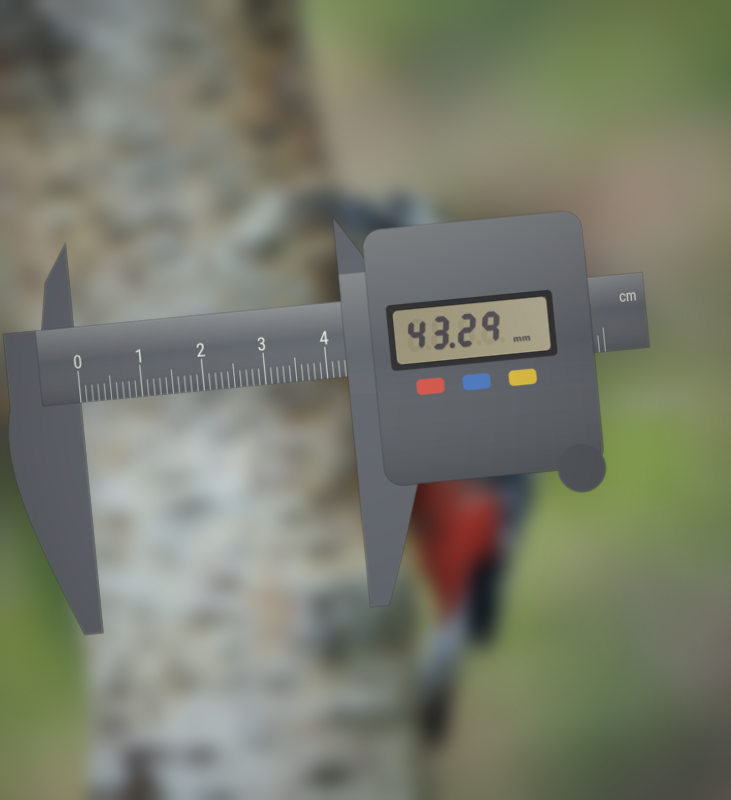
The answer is 43.29 mm
